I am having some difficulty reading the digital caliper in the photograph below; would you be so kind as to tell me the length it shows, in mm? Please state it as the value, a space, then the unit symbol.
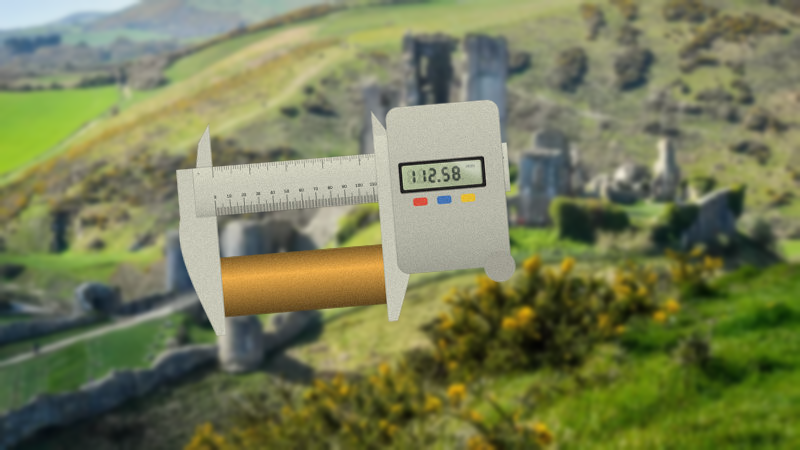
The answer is 112.58 mm
